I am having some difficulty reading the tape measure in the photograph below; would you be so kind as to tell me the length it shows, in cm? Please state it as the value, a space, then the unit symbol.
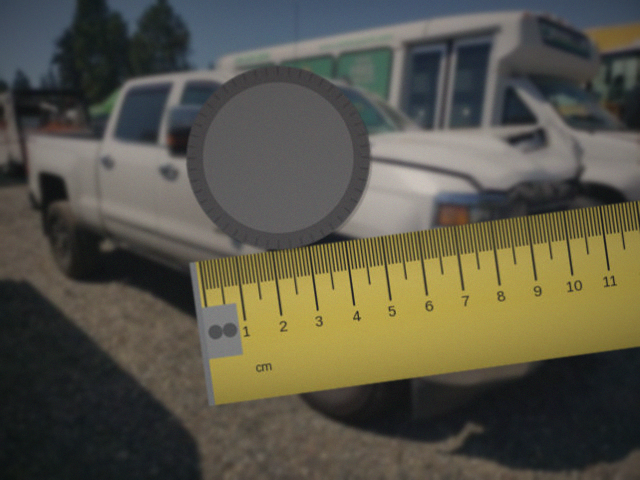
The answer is 5 cm
